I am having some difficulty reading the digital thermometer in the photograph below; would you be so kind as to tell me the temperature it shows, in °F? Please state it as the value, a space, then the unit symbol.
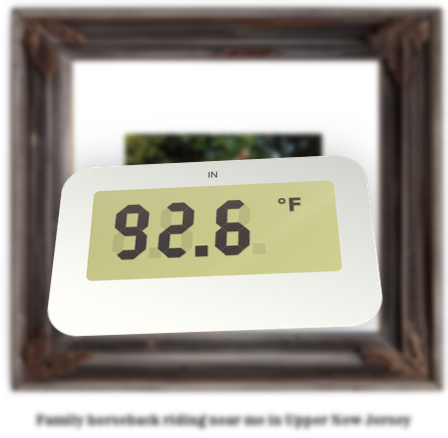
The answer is 92.6 °F
